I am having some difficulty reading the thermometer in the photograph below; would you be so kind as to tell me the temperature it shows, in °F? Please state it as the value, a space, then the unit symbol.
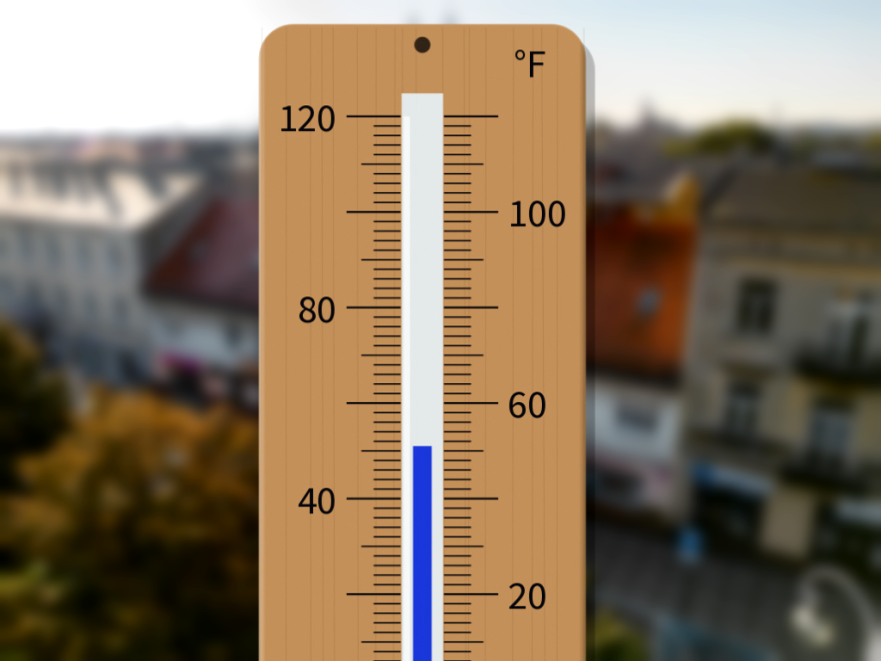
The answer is 51 °F
